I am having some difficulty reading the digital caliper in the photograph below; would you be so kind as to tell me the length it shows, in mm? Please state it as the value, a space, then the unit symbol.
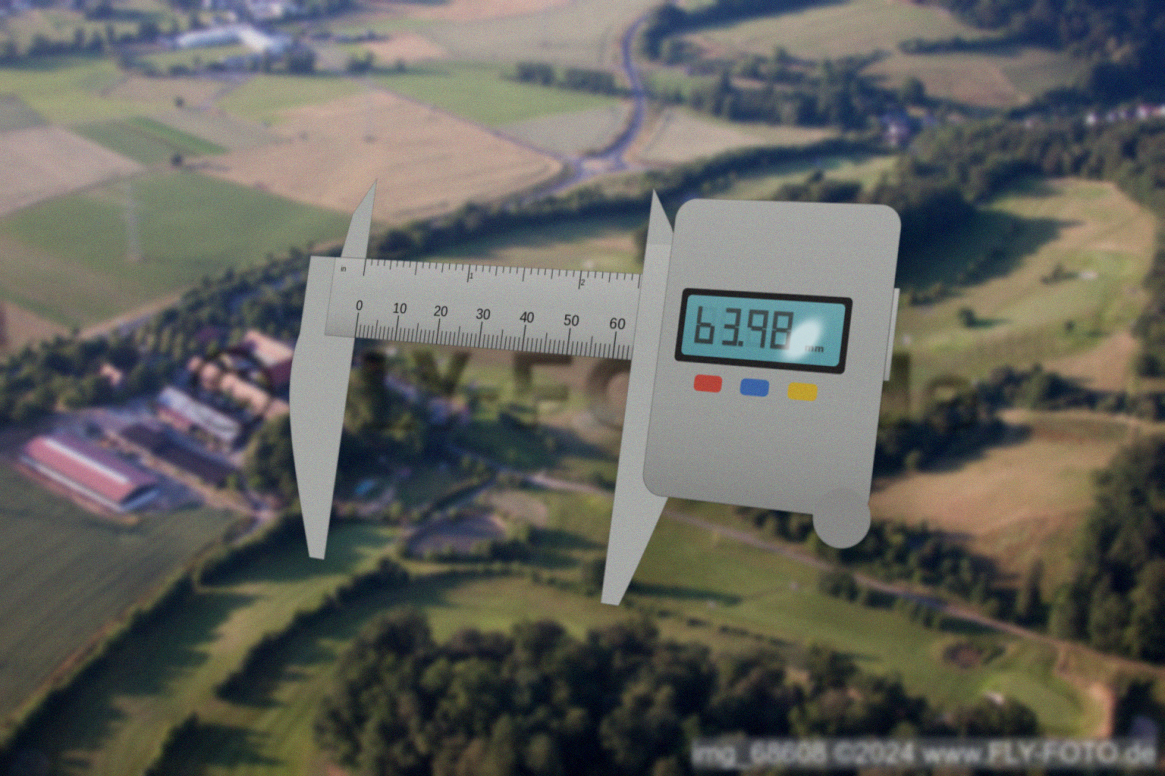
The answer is 63.98 mm
